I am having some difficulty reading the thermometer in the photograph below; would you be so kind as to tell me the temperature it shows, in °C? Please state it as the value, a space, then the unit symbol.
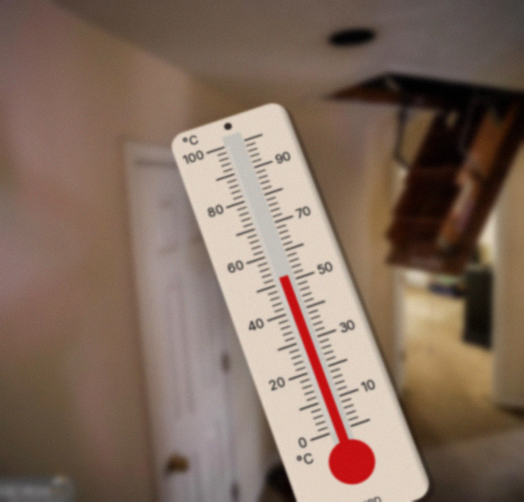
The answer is 52 °C
